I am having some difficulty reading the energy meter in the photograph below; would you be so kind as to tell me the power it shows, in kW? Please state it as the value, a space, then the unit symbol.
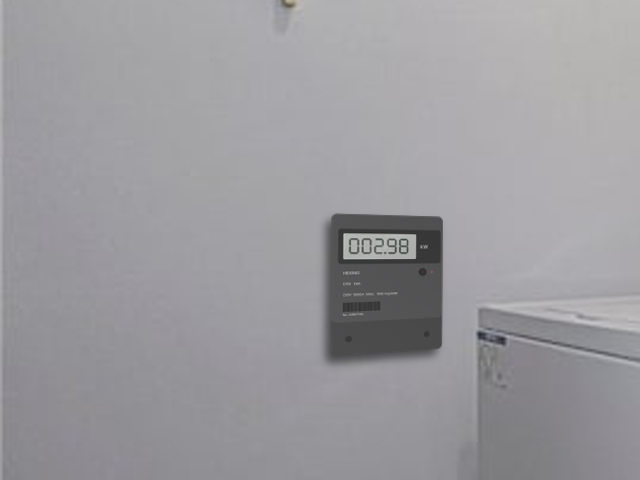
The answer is 2.98 kW
